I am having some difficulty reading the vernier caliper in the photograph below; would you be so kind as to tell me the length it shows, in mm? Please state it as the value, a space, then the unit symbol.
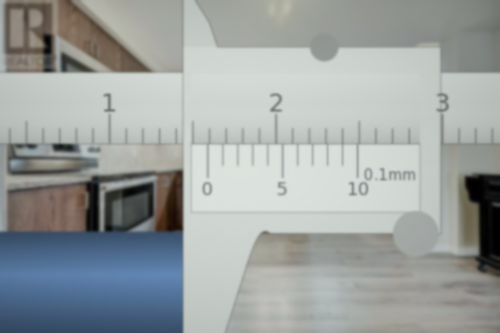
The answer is 15.9 mm
